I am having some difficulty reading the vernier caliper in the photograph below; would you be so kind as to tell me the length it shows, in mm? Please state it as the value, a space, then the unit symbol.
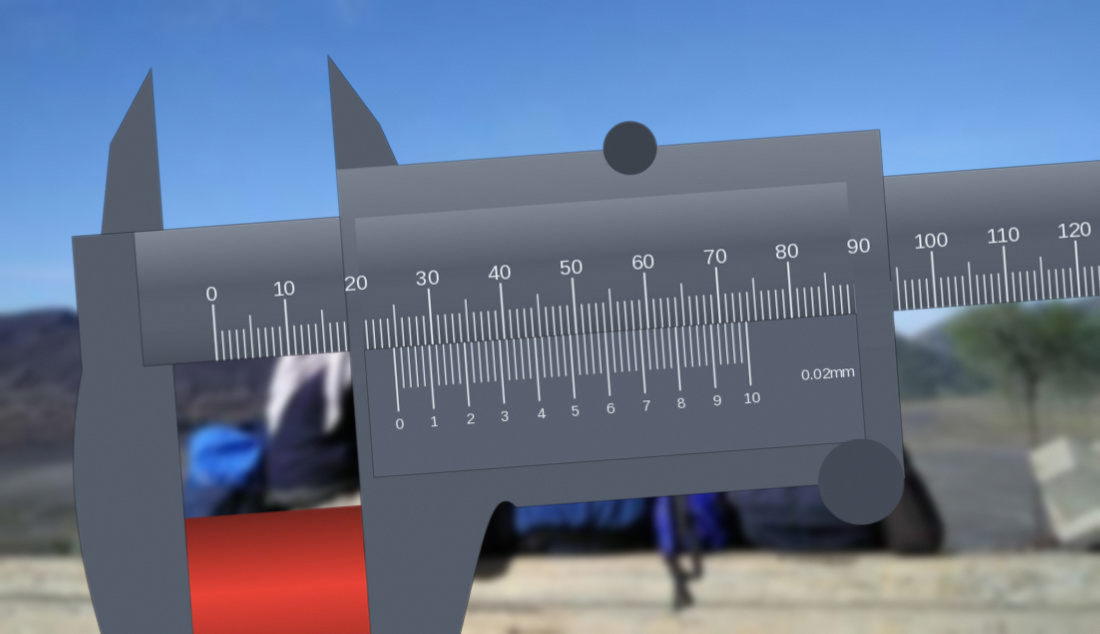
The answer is 24.6 mm
